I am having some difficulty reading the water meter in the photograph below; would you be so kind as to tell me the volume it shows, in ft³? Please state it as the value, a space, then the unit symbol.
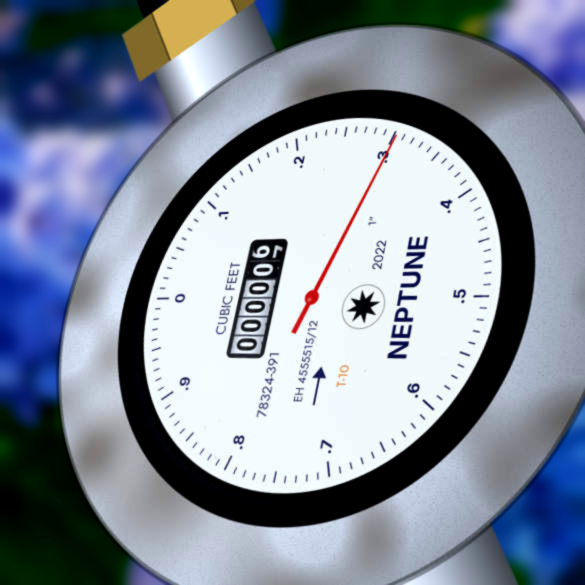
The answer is 6.30 ft³
